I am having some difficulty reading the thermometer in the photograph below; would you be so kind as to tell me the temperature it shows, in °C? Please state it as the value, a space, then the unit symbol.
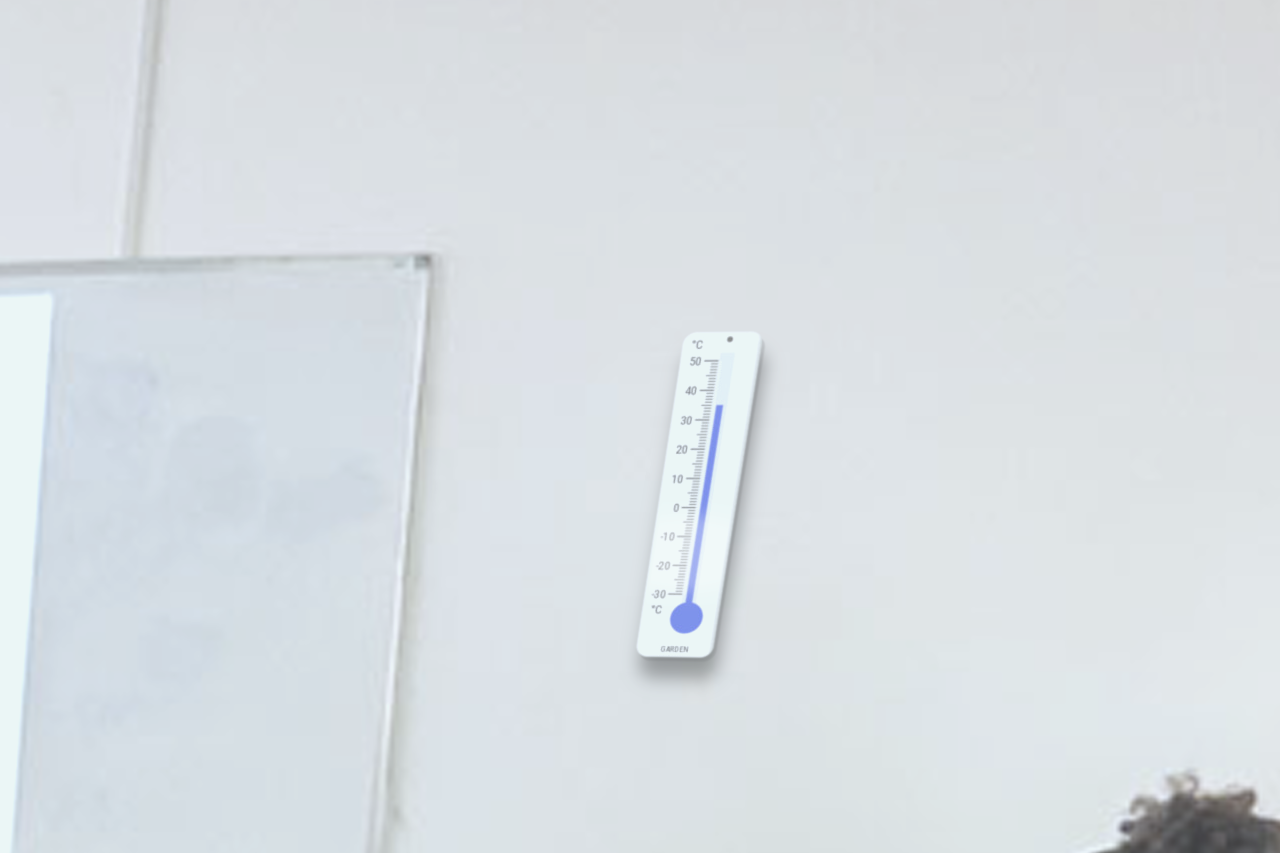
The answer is 35 °C
